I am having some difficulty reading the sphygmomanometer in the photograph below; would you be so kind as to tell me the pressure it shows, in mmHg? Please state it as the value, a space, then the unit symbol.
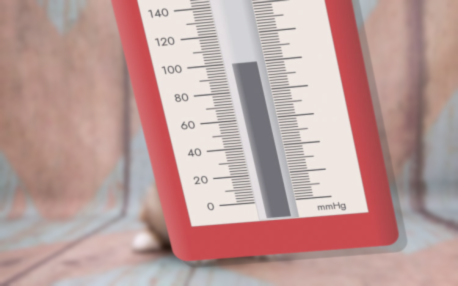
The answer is 100 mmHg
